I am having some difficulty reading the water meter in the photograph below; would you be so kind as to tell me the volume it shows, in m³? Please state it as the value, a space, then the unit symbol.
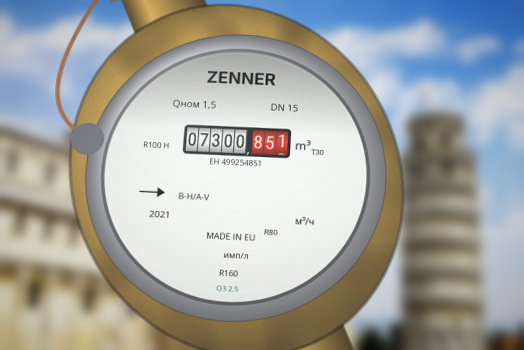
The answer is 7300.851 m³
